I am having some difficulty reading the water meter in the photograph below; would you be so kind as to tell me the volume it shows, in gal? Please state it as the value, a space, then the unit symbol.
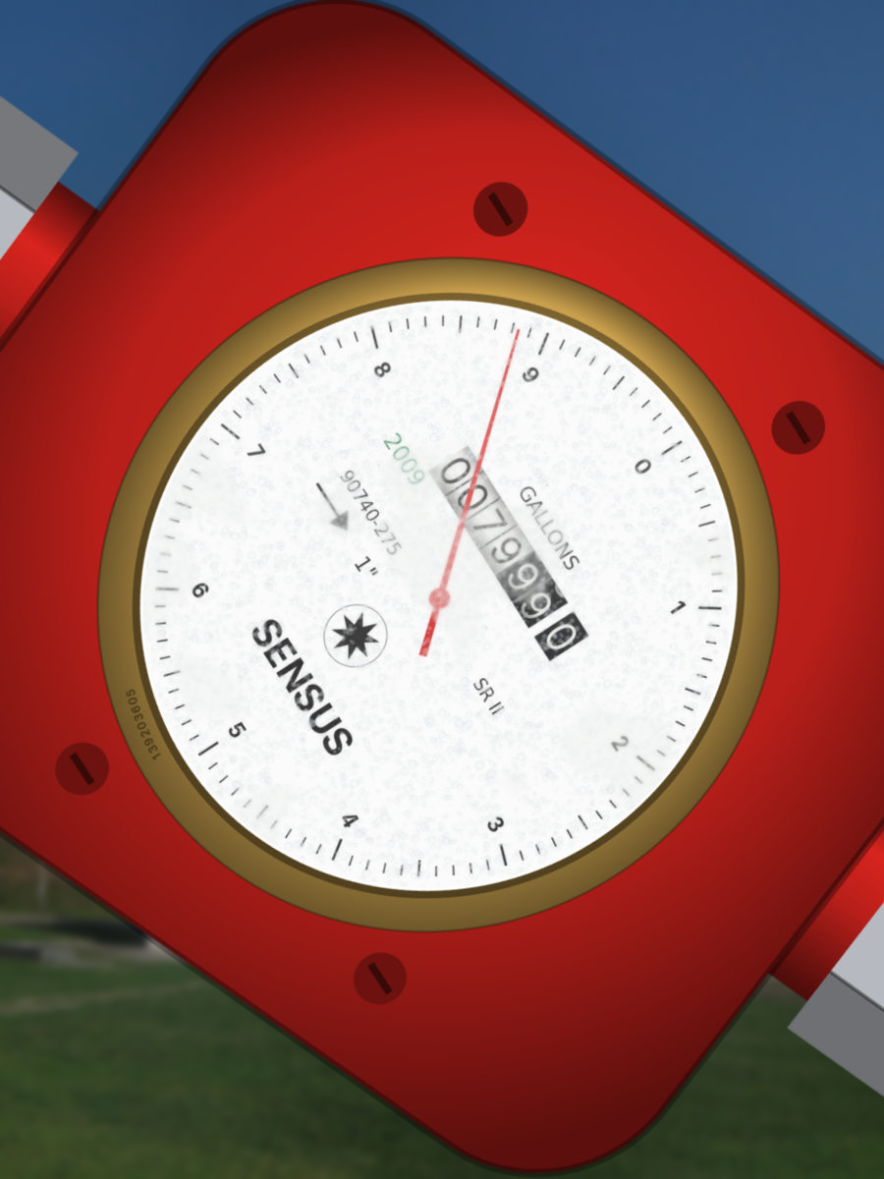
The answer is 79988.8 gal
